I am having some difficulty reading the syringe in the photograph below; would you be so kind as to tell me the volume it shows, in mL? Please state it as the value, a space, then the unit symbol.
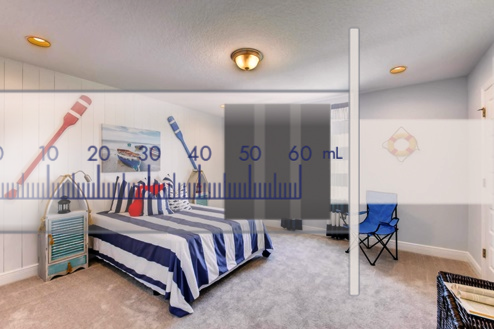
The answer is 45 mL
